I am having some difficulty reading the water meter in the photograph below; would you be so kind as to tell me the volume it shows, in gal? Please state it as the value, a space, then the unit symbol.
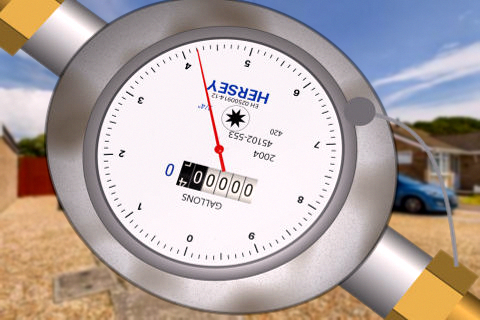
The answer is 44.2 gal
